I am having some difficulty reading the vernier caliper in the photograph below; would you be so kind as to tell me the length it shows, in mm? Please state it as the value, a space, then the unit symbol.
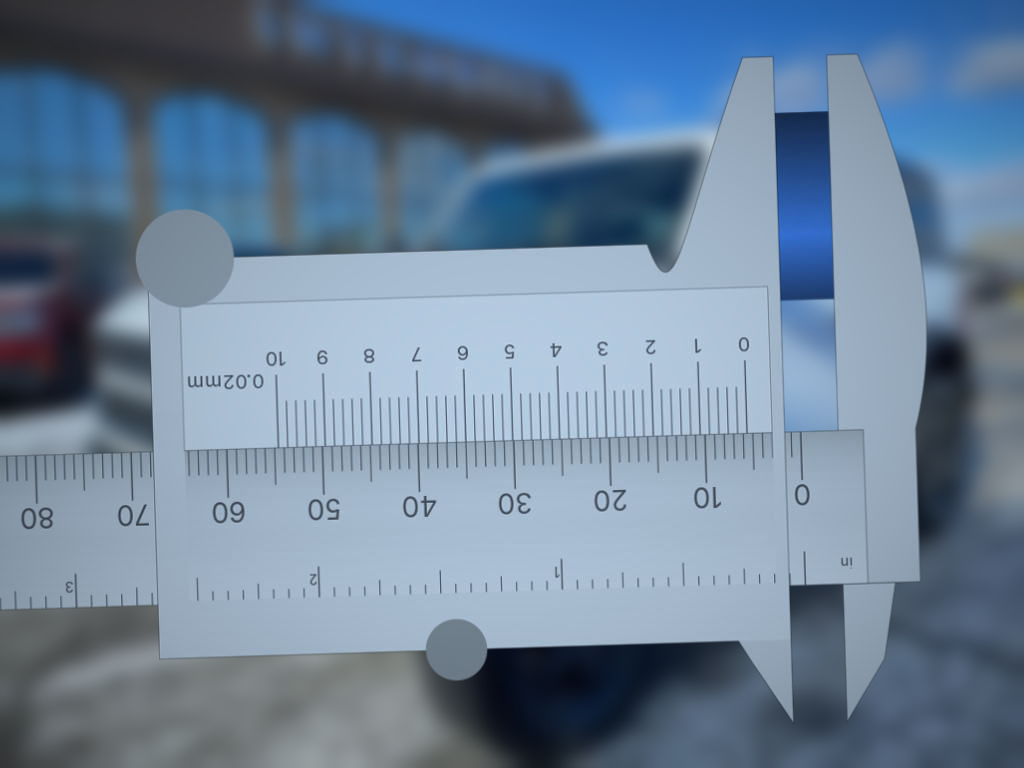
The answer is 5.6 mm
